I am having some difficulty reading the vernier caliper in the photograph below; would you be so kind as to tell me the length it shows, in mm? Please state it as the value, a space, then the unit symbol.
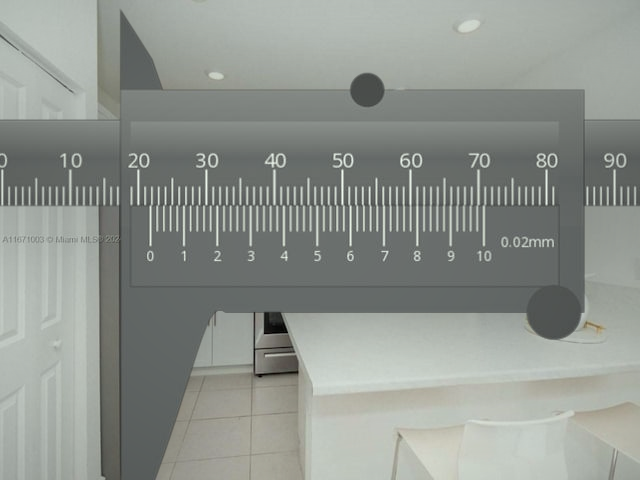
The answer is 21.8 mm
